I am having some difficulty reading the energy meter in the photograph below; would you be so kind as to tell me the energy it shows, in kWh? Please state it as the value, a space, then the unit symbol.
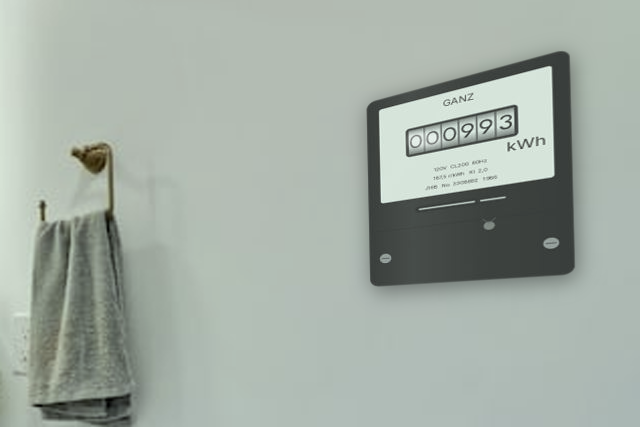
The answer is 993 kWh
